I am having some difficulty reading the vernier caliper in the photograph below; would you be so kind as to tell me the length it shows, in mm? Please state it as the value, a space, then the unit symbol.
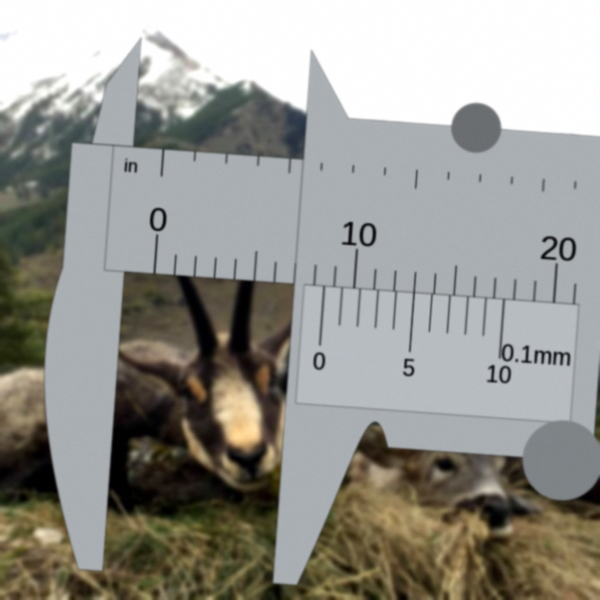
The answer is 8.5 mm
